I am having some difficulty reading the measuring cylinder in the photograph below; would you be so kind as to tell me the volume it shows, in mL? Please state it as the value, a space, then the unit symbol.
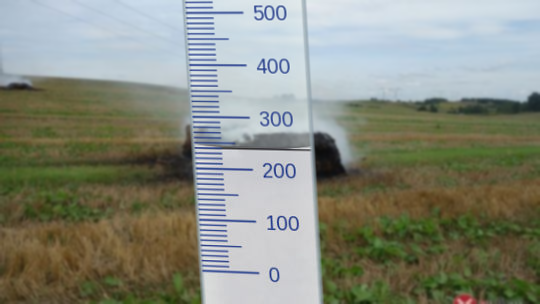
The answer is 240 mL
